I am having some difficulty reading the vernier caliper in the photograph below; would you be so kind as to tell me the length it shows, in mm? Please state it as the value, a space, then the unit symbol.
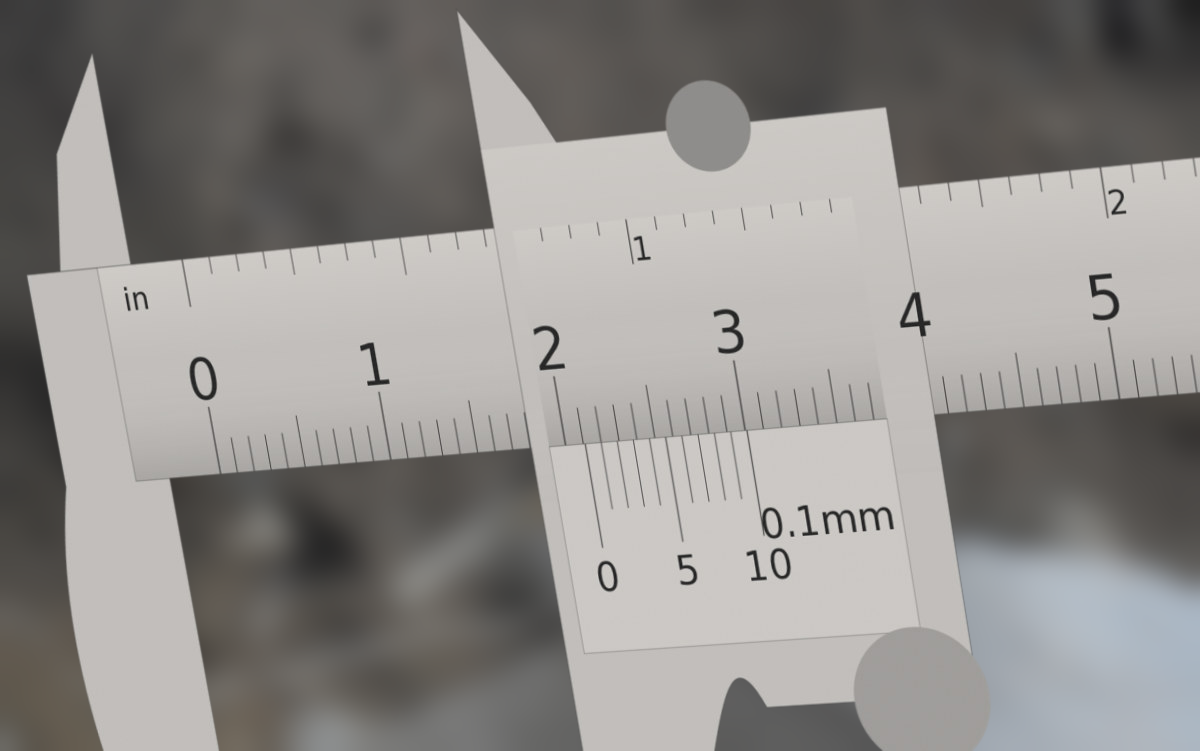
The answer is 21.1 mm
